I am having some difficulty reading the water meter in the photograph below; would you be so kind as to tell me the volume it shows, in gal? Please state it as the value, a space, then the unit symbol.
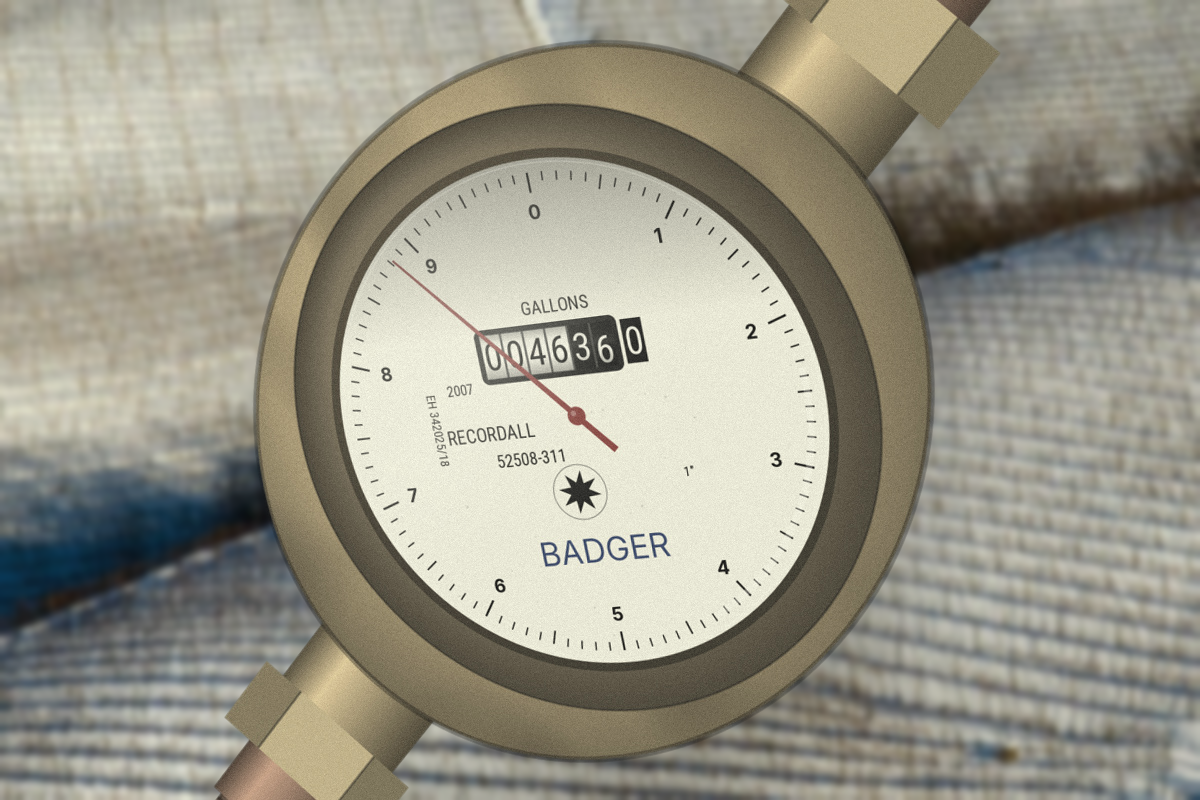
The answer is 46358.8 gal
